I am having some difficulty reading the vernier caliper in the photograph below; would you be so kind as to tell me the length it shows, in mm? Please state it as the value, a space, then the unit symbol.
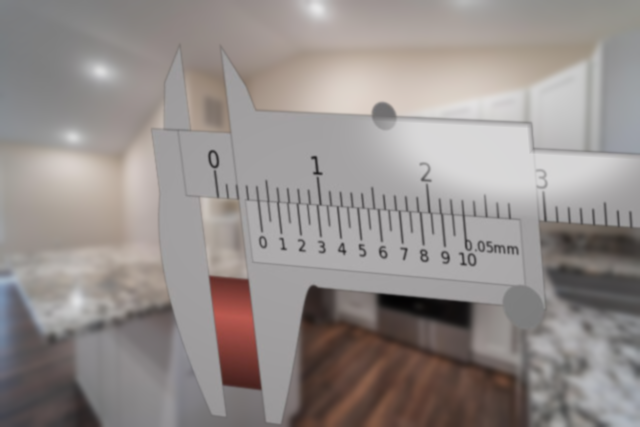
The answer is 4.0 mm
